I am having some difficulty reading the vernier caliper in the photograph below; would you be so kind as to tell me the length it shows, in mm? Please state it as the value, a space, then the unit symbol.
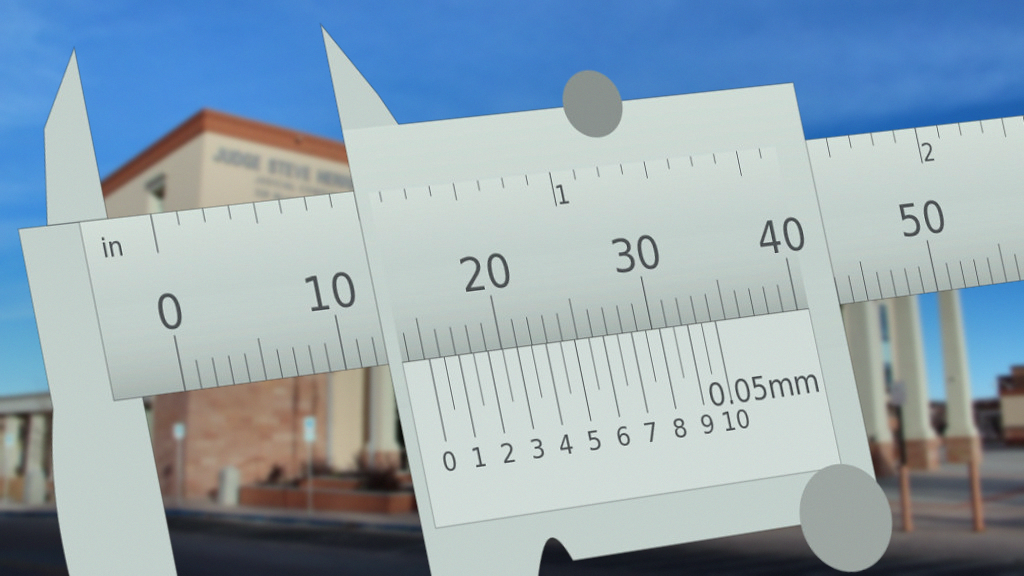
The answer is 15.3 mm
